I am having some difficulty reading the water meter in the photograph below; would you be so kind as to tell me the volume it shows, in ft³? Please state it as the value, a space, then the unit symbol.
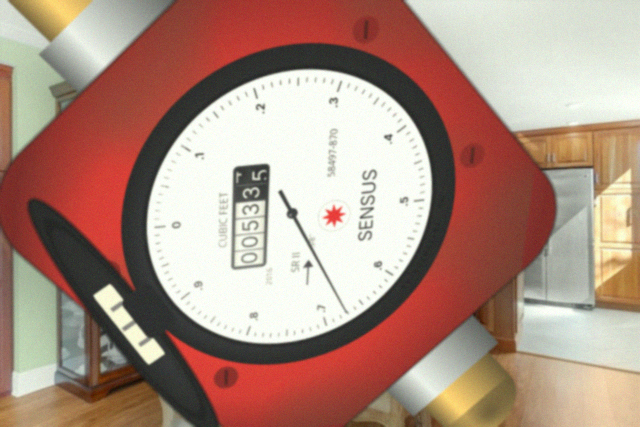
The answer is 5334.67 ft³
